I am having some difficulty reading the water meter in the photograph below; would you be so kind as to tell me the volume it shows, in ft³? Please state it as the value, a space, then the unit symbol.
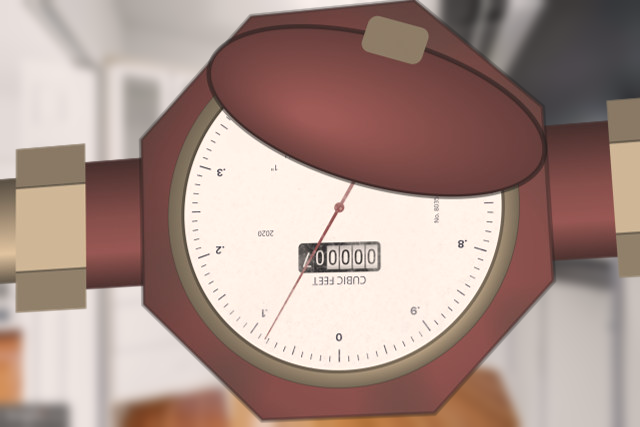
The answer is 7.08 ft³
